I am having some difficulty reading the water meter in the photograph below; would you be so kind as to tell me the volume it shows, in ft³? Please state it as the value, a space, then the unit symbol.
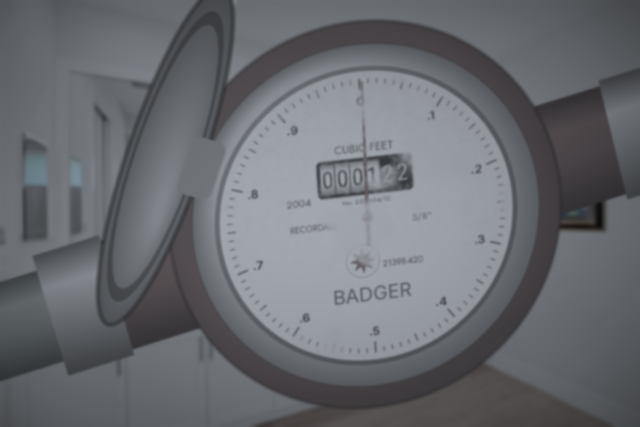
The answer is 122.00 ft³
